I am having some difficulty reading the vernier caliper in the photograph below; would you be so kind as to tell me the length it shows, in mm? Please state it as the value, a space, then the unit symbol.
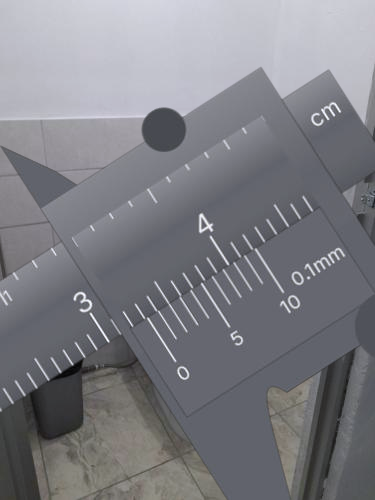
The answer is 33.2 mm
